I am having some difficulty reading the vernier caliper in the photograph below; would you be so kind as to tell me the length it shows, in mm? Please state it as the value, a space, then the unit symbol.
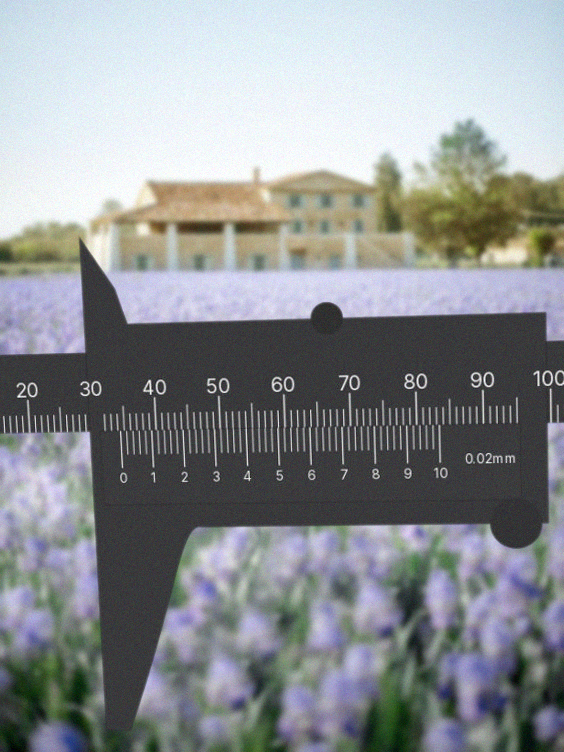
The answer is 34.4 mm
